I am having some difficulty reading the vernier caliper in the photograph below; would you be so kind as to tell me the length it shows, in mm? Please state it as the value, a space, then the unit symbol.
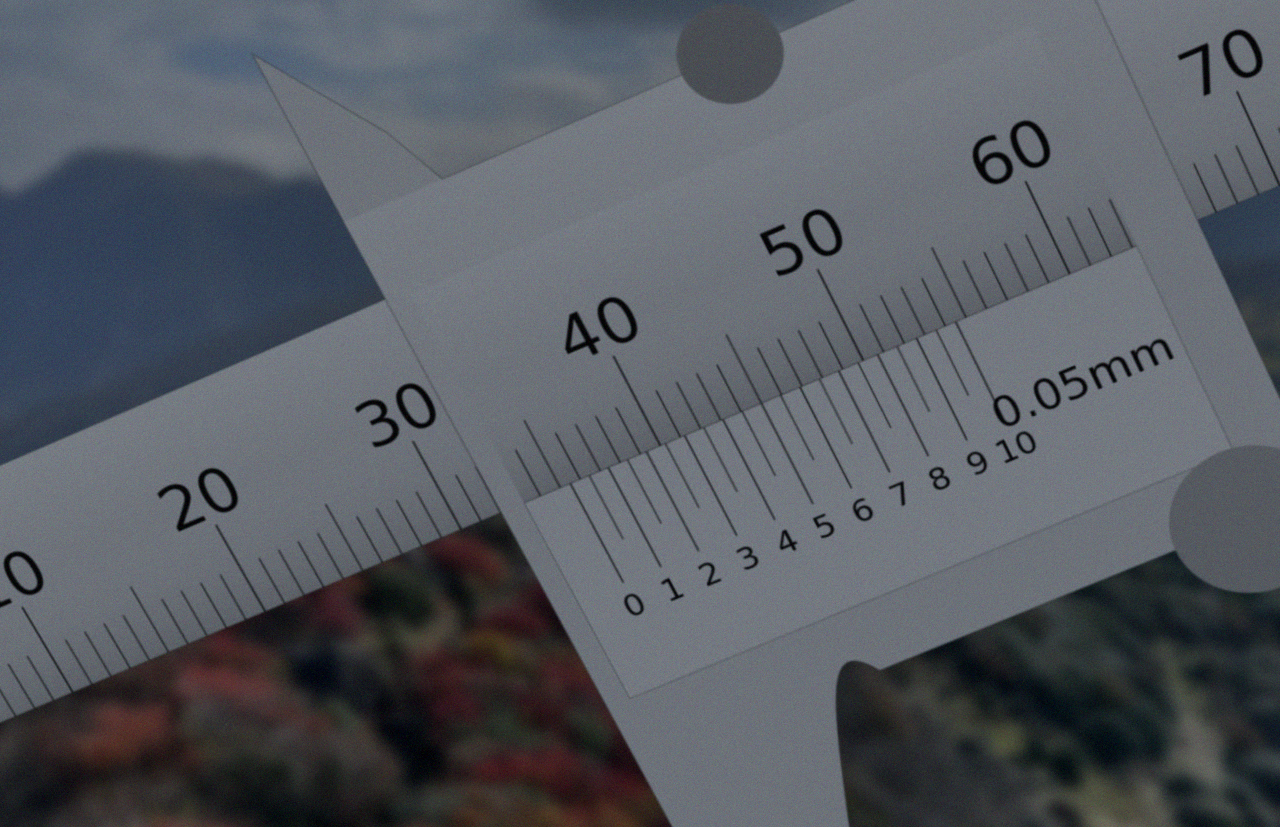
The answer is 35.5 mm
